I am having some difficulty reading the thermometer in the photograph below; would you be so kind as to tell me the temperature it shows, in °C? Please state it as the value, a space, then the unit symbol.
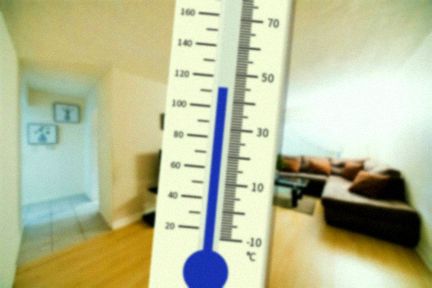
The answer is 45 °C
